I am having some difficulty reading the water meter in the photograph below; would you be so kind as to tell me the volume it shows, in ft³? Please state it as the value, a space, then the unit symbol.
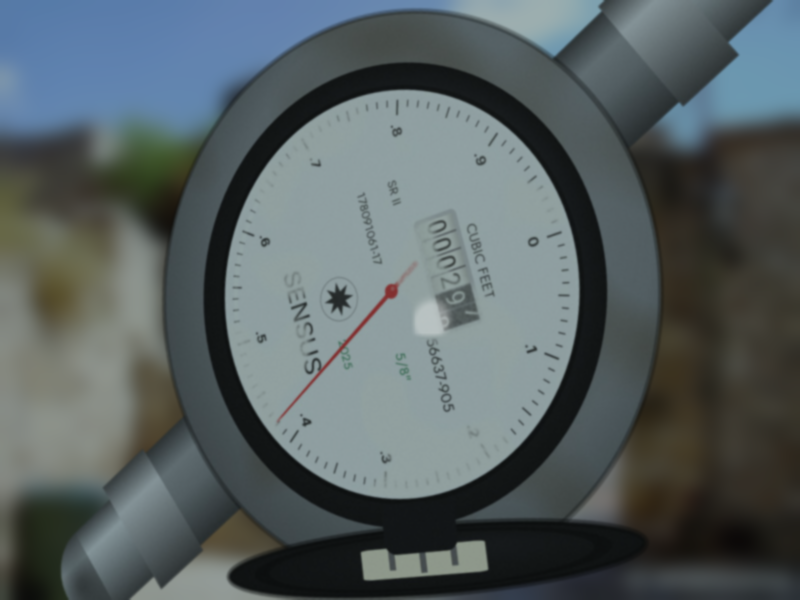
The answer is 297.42 ft³
